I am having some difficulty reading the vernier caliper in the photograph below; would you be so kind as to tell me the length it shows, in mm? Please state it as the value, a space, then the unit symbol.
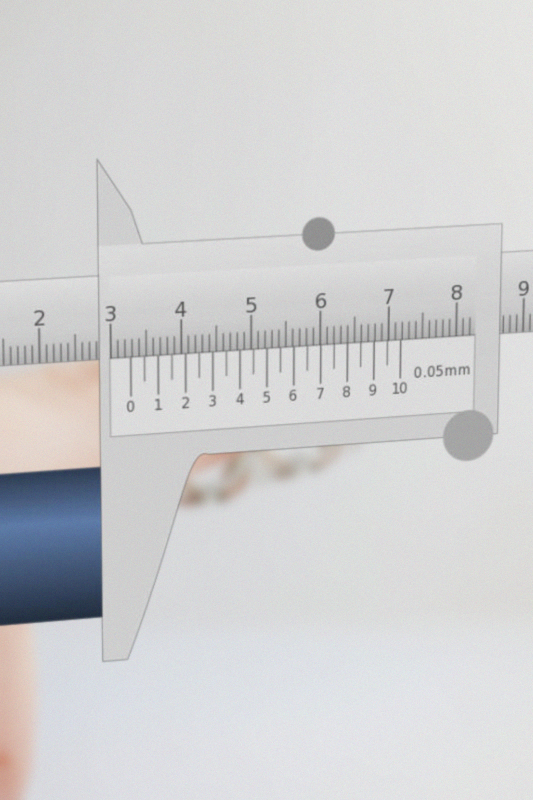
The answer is 32.8 mm
